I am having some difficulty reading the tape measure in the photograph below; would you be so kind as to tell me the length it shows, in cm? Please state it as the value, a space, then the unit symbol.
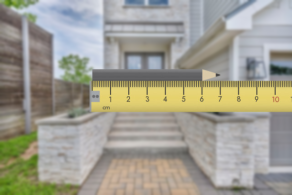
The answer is 7 cm
